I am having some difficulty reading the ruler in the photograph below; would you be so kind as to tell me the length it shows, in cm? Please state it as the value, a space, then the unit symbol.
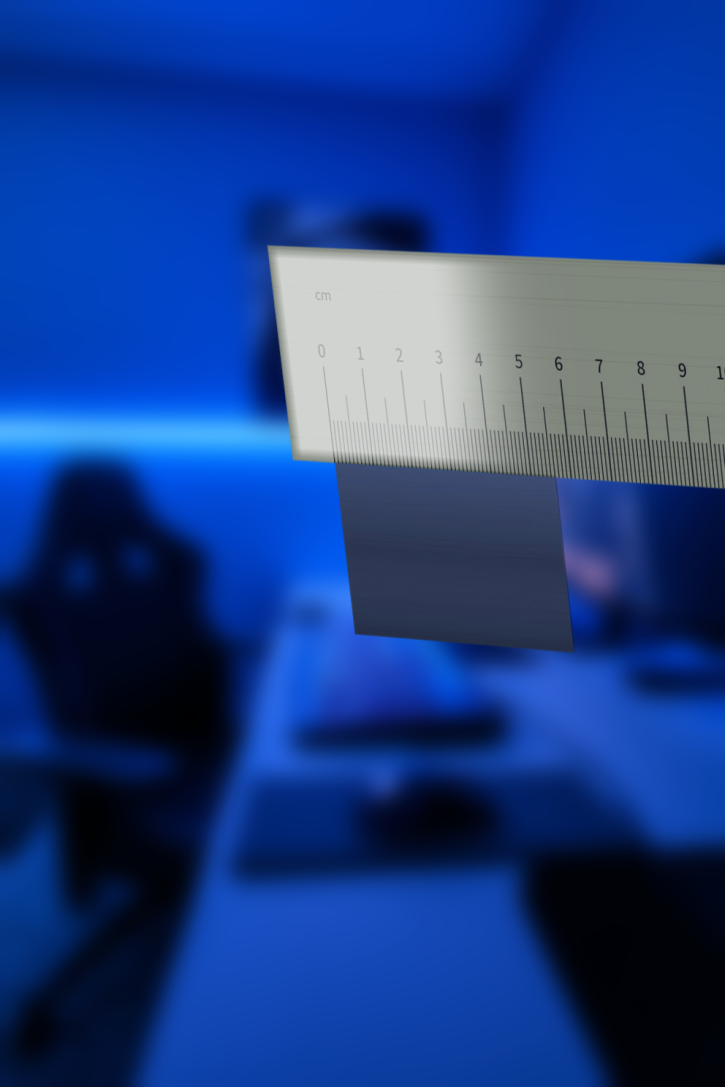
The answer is 5.6 cm
